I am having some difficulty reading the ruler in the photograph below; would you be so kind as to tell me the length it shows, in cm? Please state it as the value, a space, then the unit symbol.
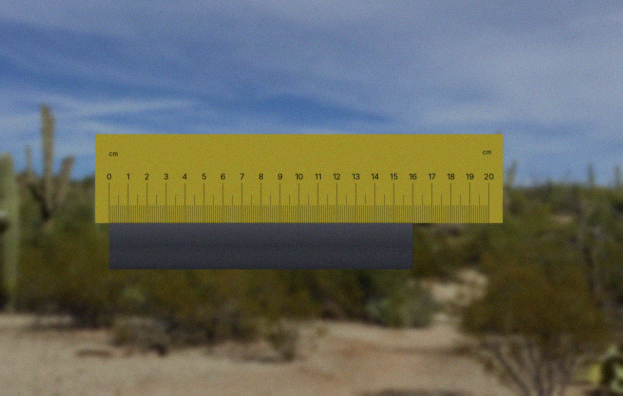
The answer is 16 cm
